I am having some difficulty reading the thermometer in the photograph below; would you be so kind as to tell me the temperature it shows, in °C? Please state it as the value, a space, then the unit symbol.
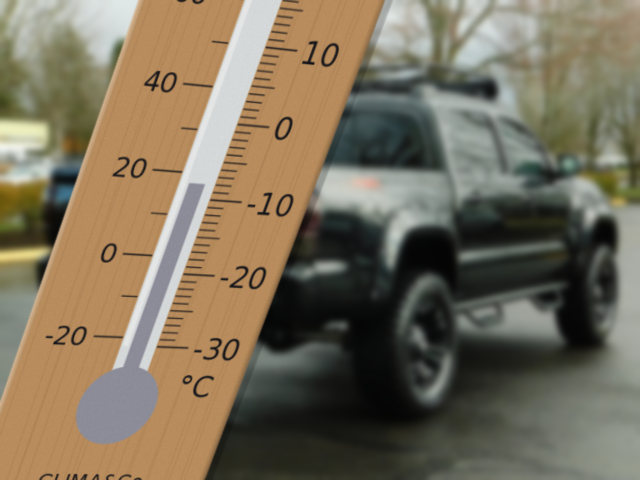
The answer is -8 °C
